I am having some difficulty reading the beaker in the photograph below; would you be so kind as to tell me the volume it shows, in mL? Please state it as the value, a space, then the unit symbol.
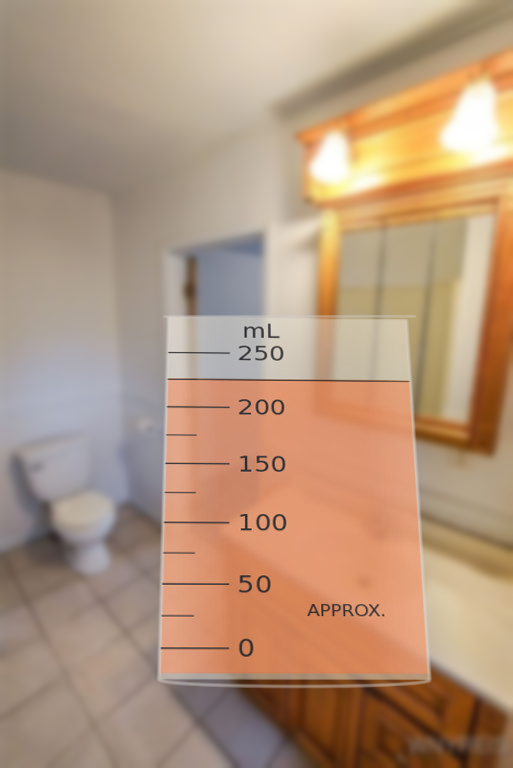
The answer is 225 mL
